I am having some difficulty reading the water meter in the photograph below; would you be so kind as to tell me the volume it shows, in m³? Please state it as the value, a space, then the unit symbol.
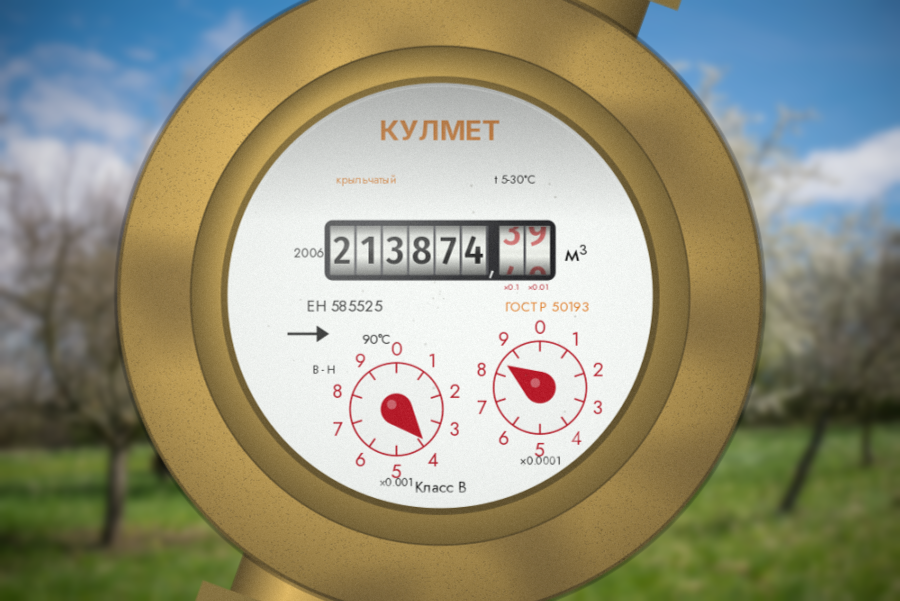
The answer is 213874.3938 m³
